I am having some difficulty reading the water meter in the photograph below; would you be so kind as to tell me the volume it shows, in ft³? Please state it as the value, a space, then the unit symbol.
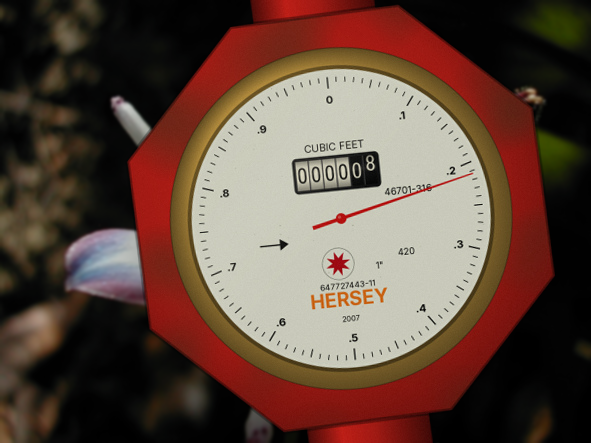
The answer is 8.21 ft³
